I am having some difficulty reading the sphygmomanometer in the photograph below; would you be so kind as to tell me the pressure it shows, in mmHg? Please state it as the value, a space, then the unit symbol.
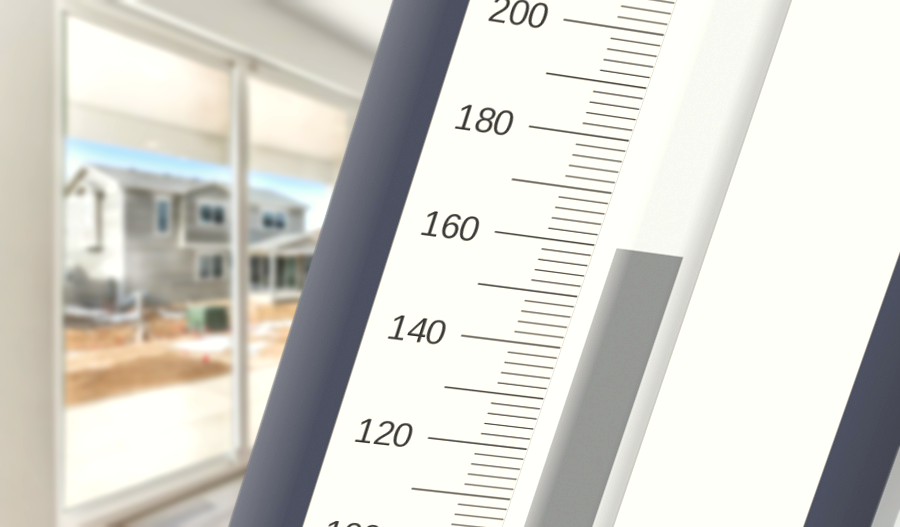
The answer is 160 mmHg
